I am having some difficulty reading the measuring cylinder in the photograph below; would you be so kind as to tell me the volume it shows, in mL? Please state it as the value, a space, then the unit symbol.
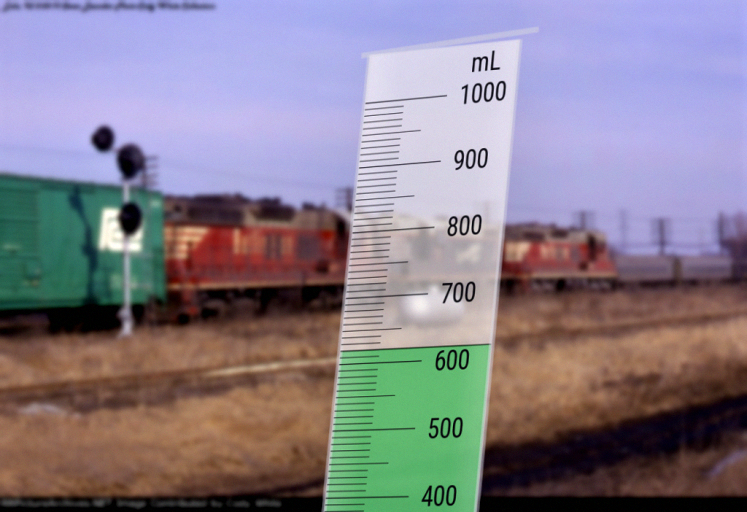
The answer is 620 mL
